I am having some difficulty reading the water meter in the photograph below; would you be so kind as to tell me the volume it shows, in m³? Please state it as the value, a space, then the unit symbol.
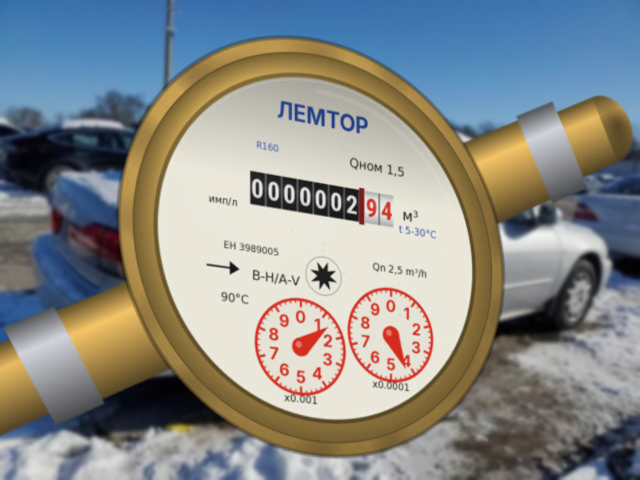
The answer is 2.9414 m³
